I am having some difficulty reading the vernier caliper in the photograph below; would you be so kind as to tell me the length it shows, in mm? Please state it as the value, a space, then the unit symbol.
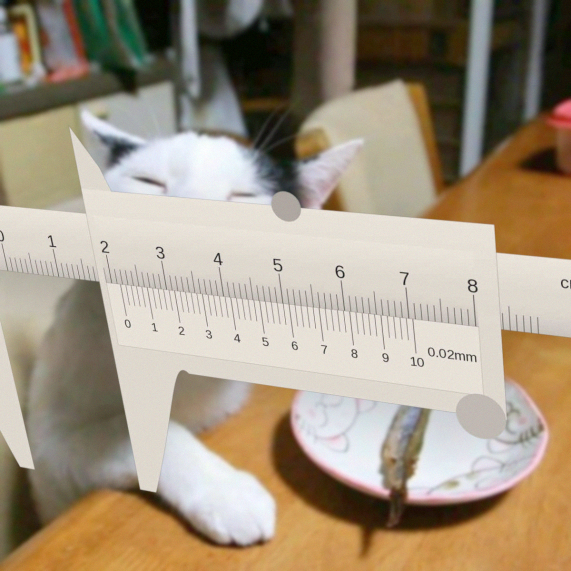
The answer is 21.6 mm
